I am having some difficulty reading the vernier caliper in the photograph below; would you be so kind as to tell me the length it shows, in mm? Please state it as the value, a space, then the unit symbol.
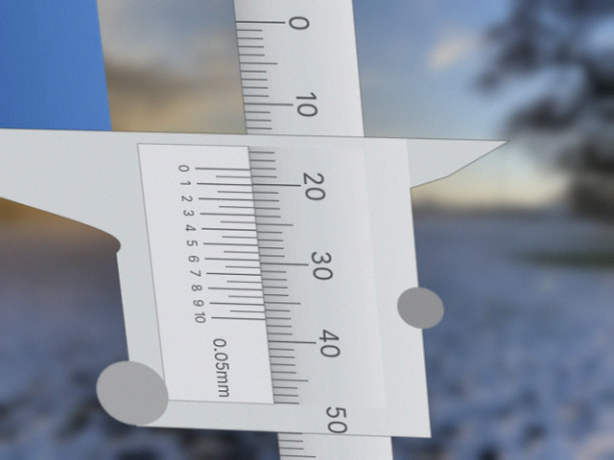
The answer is 18.2 mm
